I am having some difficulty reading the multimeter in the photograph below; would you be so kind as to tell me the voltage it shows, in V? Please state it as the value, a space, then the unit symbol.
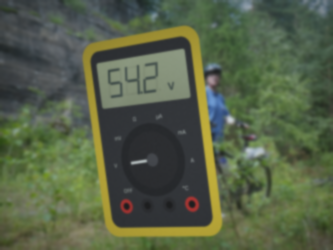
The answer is 54.2 V
